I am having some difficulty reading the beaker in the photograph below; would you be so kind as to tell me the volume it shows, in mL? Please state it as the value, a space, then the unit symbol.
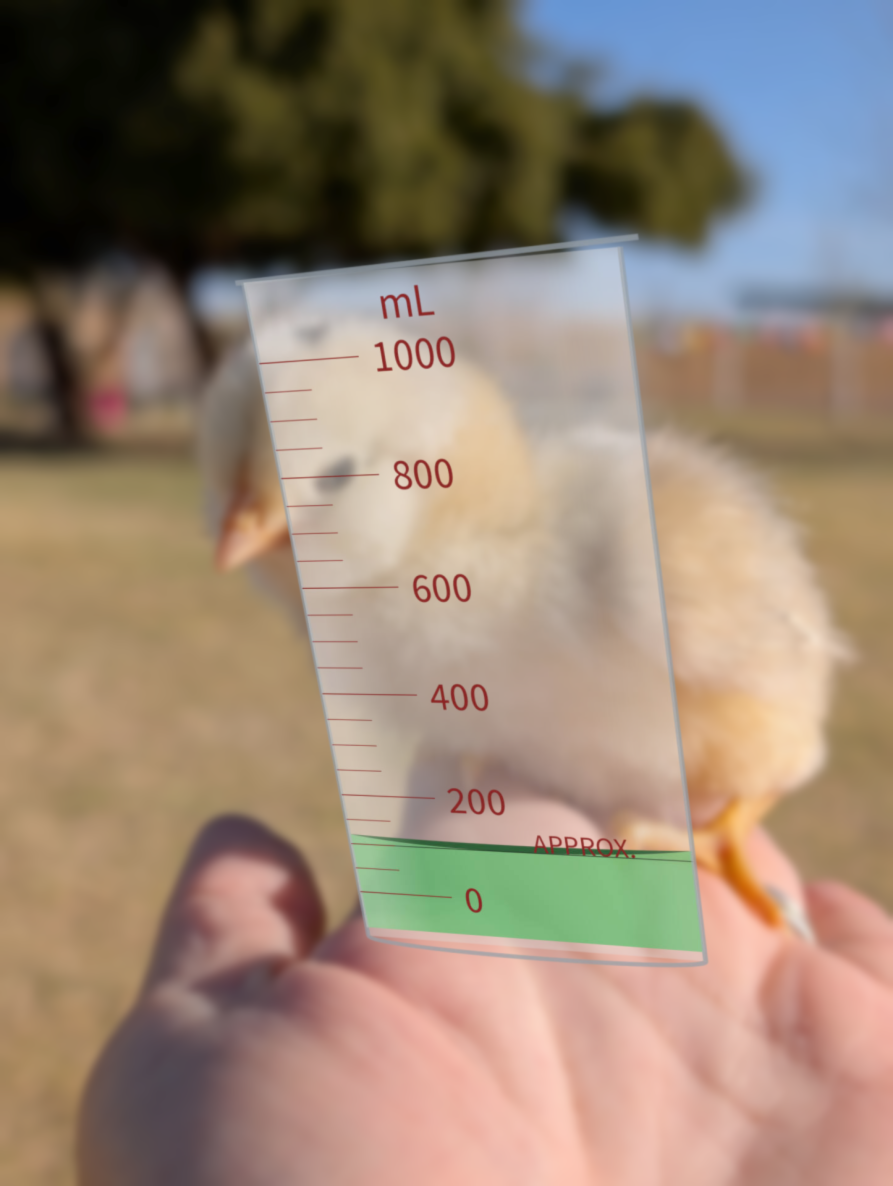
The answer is 100 mL
